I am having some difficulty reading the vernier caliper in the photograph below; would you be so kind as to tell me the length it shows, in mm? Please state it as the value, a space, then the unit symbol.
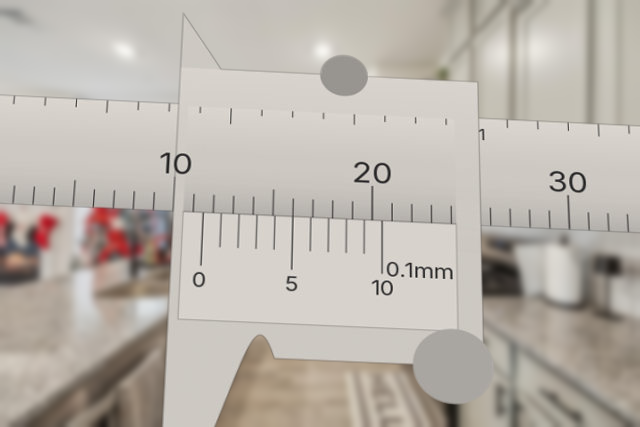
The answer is 11.5 mm
